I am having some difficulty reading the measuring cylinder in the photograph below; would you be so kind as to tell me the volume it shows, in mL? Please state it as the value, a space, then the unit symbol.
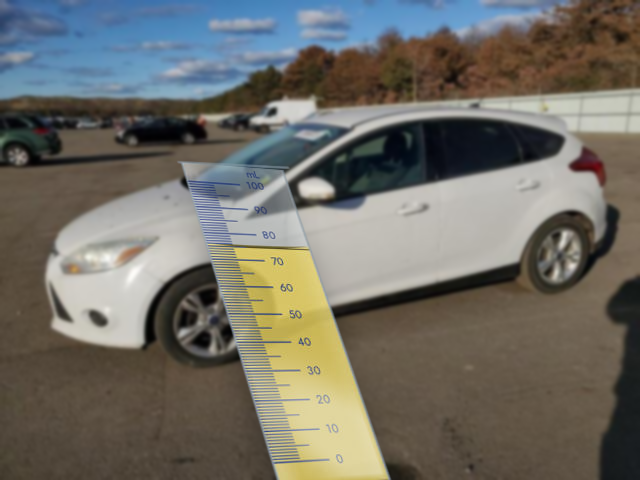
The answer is 75 mL
